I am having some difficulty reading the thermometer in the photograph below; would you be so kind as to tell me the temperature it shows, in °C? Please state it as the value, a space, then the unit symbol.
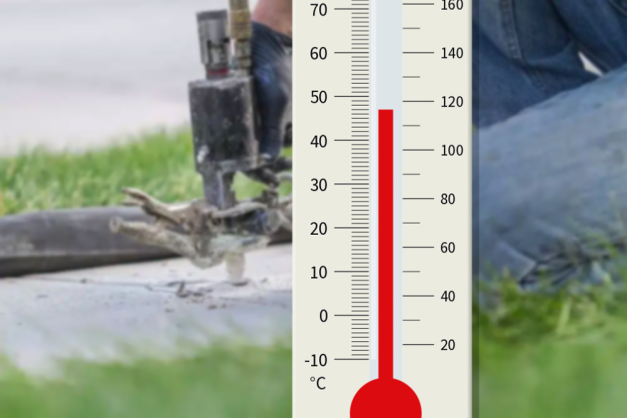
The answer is 47 °C
